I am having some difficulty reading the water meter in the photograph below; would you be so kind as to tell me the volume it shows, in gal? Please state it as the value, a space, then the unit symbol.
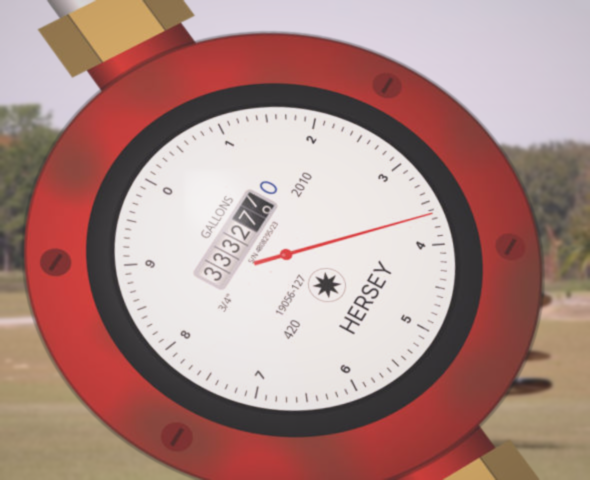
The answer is 3332773.6 gal
